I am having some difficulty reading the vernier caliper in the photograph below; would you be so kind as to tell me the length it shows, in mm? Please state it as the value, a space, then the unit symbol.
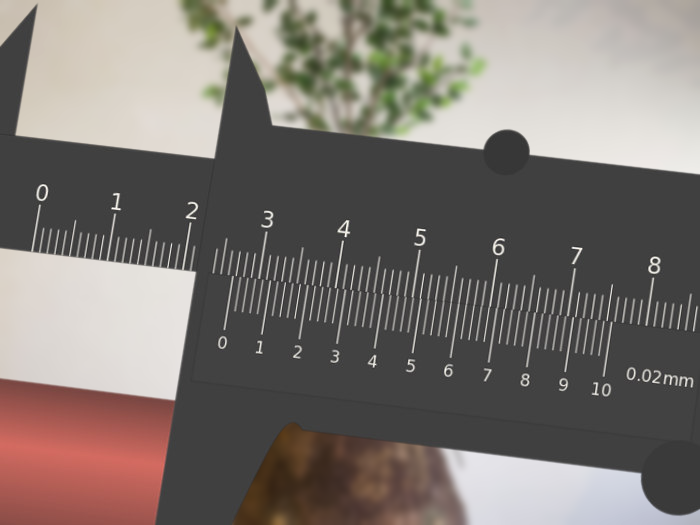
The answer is 26.6 mm
